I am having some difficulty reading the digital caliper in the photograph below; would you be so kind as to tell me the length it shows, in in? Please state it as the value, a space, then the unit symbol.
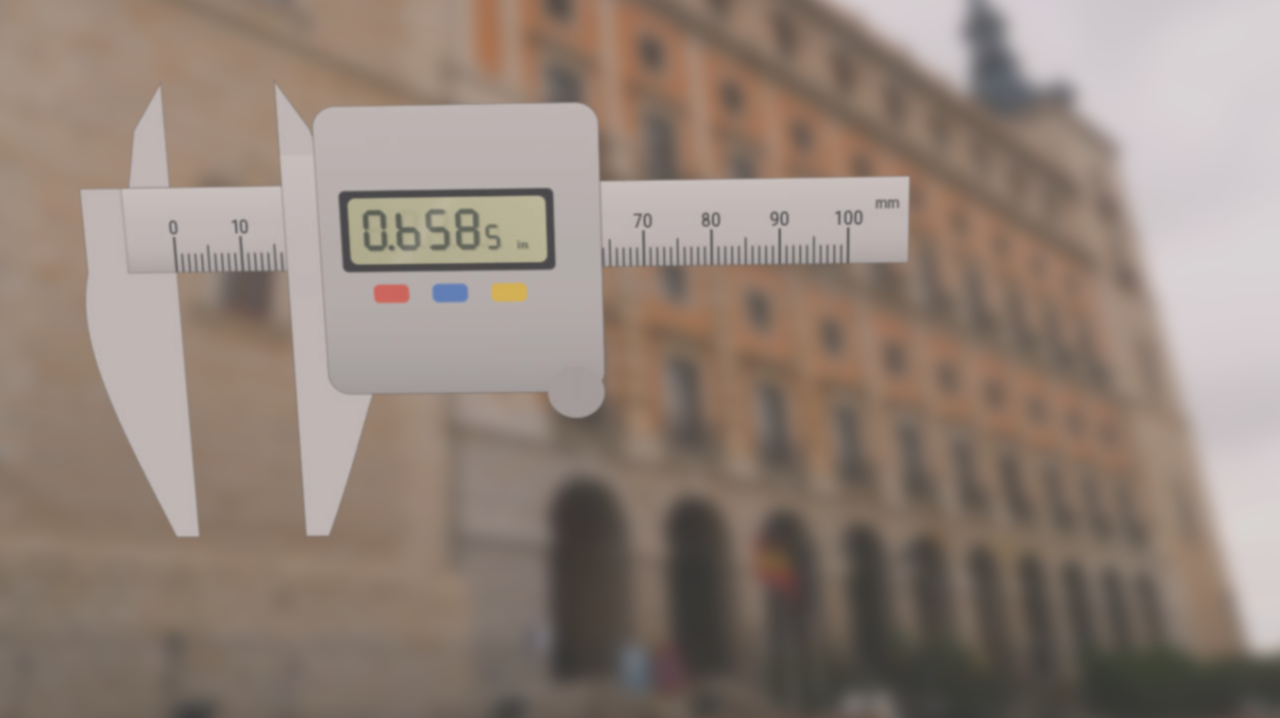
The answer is 0.6585 in
